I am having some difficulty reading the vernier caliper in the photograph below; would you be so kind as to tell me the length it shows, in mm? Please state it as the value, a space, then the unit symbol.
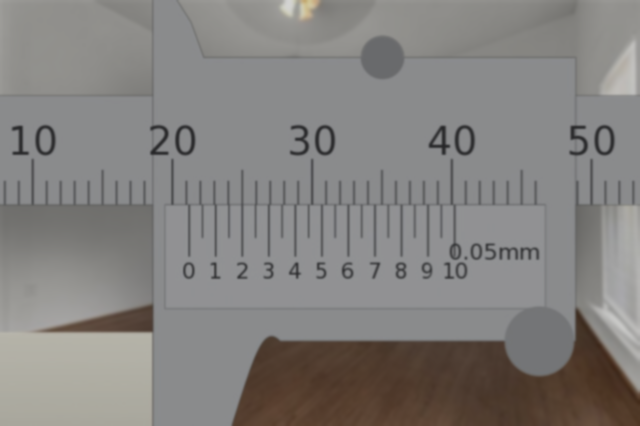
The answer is 21.2 mm
